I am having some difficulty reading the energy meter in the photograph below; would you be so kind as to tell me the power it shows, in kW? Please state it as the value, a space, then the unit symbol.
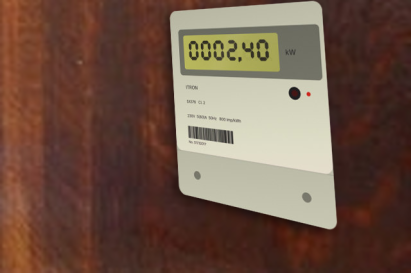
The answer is 2.40 kW
